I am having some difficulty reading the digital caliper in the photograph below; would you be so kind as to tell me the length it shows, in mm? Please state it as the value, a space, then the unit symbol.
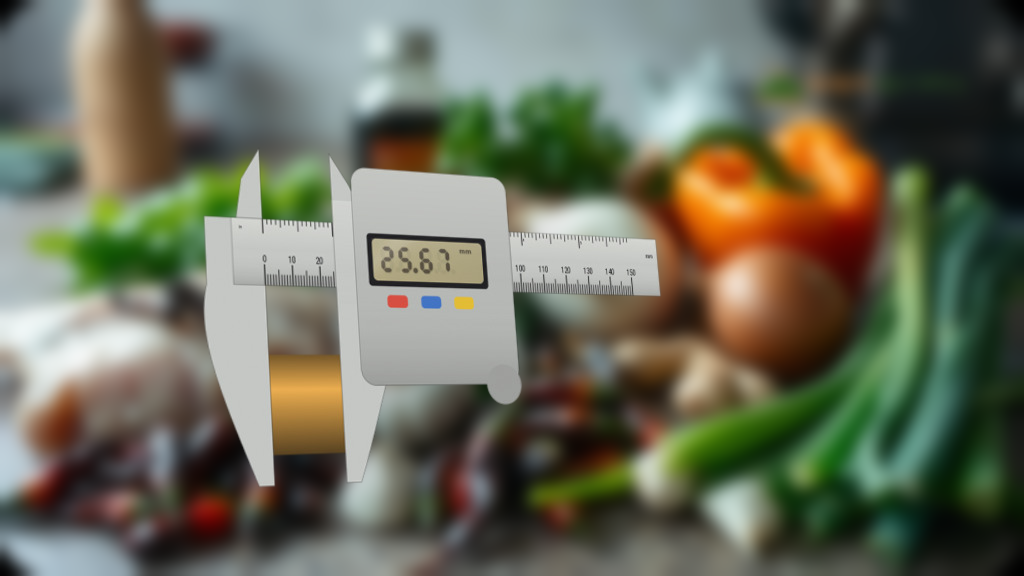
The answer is 25.67 mm
